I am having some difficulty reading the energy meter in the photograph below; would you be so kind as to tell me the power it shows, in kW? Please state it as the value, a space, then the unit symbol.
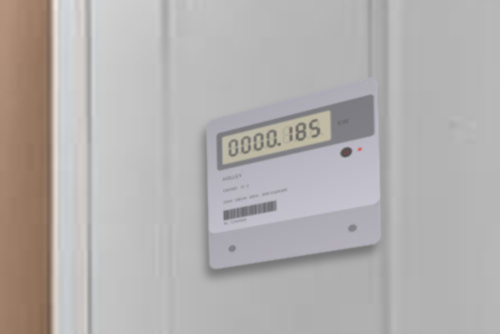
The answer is 0.185 kW
